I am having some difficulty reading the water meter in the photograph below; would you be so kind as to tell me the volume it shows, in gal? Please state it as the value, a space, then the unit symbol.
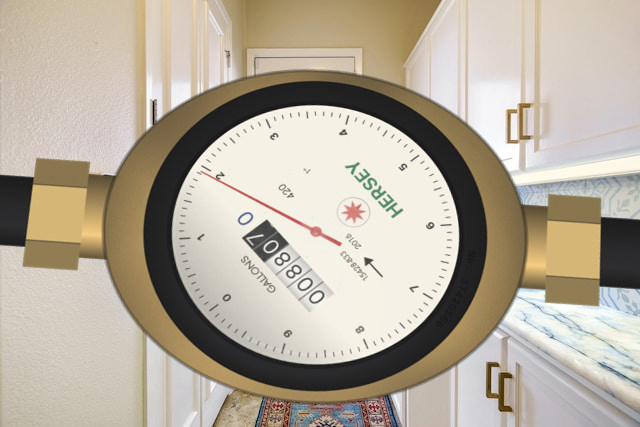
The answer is 88071.9 gal
